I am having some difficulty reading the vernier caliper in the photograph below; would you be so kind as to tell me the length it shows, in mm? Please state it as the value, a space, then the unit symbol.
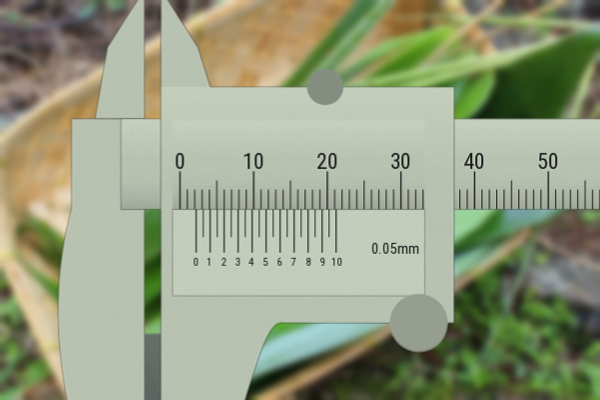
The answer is 2.2 mm
